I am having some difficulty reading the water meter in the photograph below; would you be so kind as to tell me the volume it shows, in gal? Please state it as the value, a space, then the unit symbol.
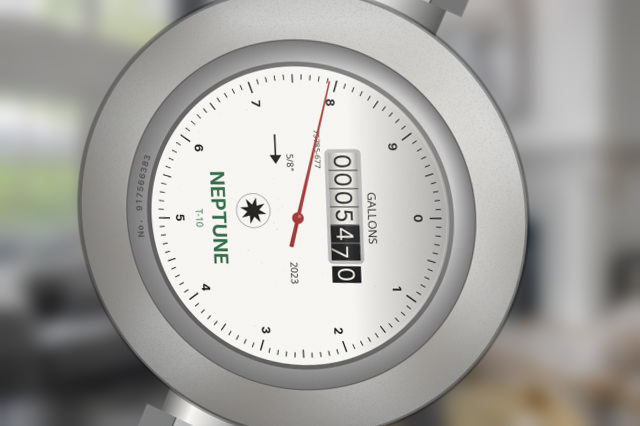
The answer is 5467.9 gal
